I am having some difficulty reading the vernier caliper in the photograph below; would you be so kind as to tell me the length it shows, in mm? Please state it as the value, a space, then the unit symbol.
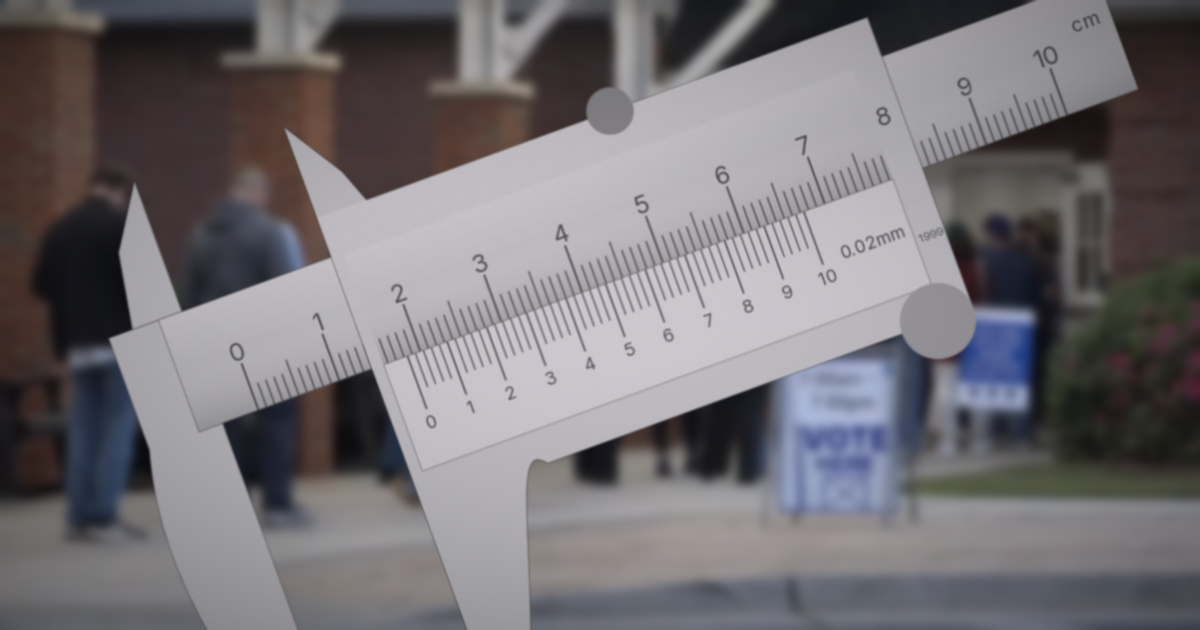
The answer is 18.4 mm
